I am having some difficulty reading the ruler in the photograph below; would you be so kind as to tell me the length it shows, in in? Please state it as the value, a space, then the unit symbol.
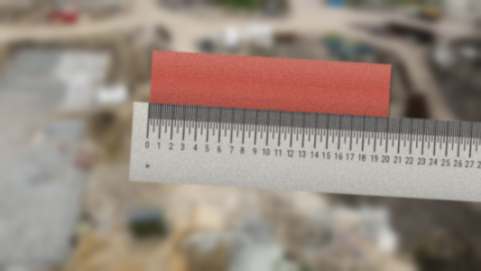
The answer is 20 in
